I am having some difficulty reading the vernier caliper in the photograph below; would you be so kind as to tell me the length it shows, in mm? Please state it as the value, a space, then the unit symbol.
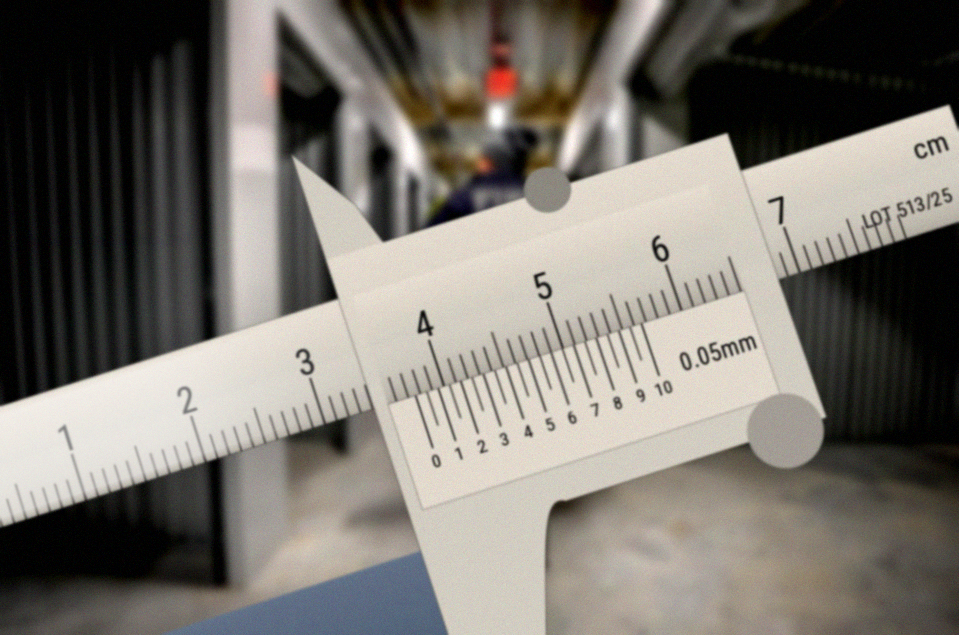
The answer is 37.6 mm
